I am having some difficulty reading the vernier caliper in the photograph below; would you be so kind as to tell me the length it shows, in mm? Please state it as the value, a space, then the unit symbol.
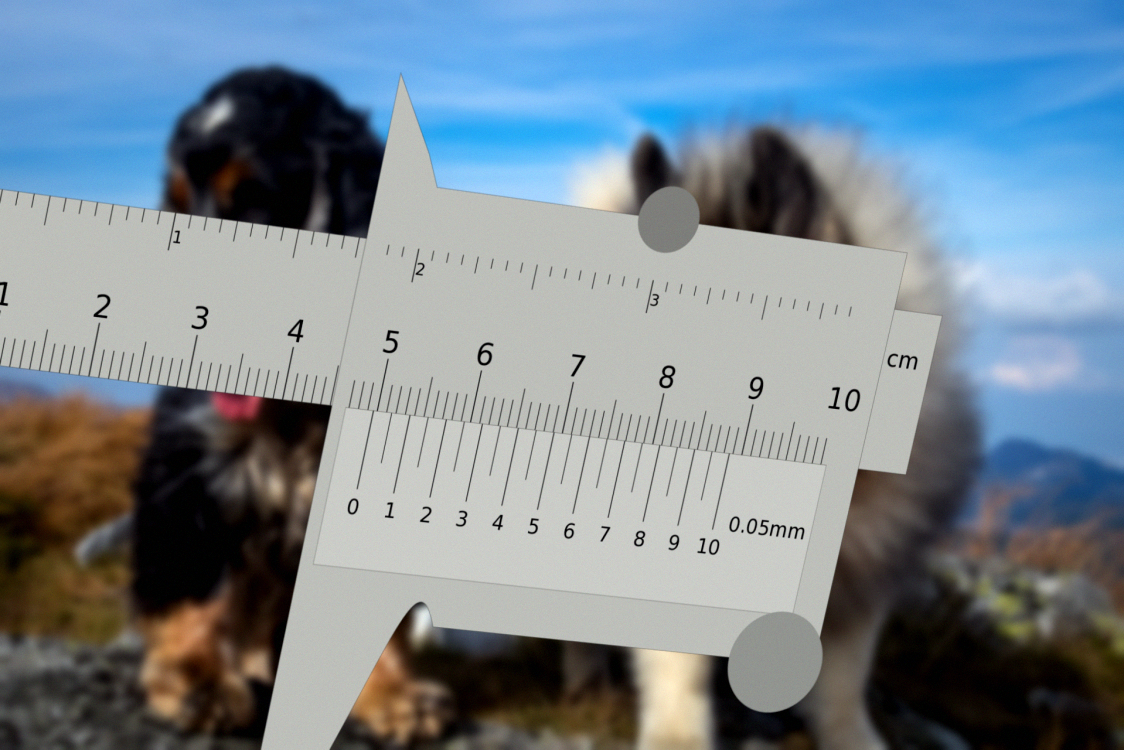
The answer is 49.6 mm
